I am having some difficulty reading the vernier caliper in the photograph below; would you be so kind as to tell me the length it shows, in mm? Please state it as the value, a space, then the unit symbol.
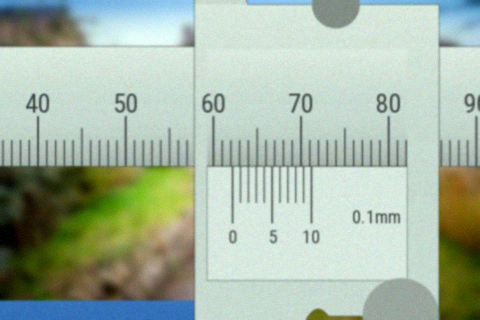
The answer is 62.2 mm
